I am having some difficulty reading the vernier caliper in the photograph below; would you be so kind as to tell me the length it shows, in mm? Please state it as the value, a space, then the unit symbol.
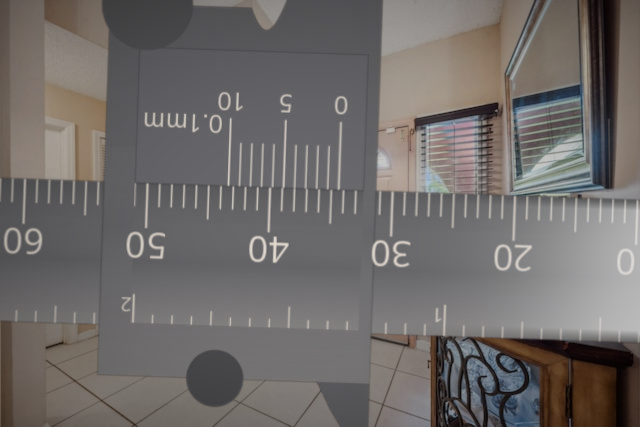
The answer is 34.4 mm
